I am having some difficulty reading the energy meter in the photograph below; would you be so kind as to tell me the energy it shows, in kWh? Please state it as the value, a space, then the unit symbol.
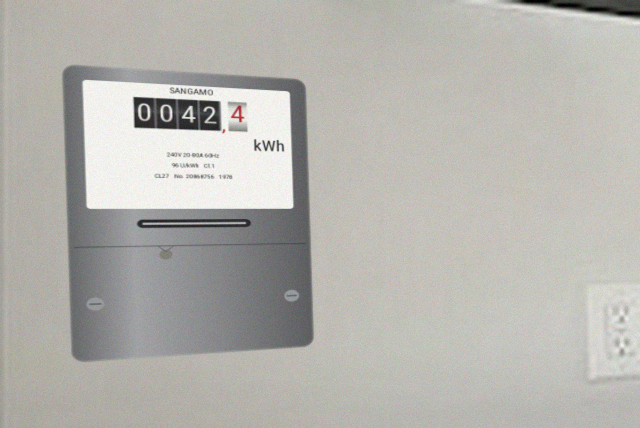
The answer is 42.4 kWh
